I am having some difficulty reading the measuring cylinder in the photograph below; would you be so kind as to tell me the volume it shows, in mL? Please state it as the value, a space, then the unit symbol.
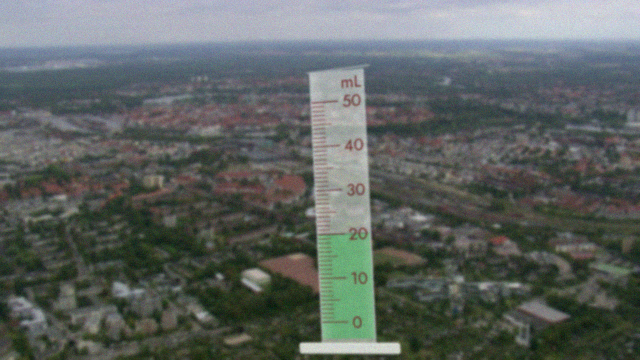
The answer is 20 mL
